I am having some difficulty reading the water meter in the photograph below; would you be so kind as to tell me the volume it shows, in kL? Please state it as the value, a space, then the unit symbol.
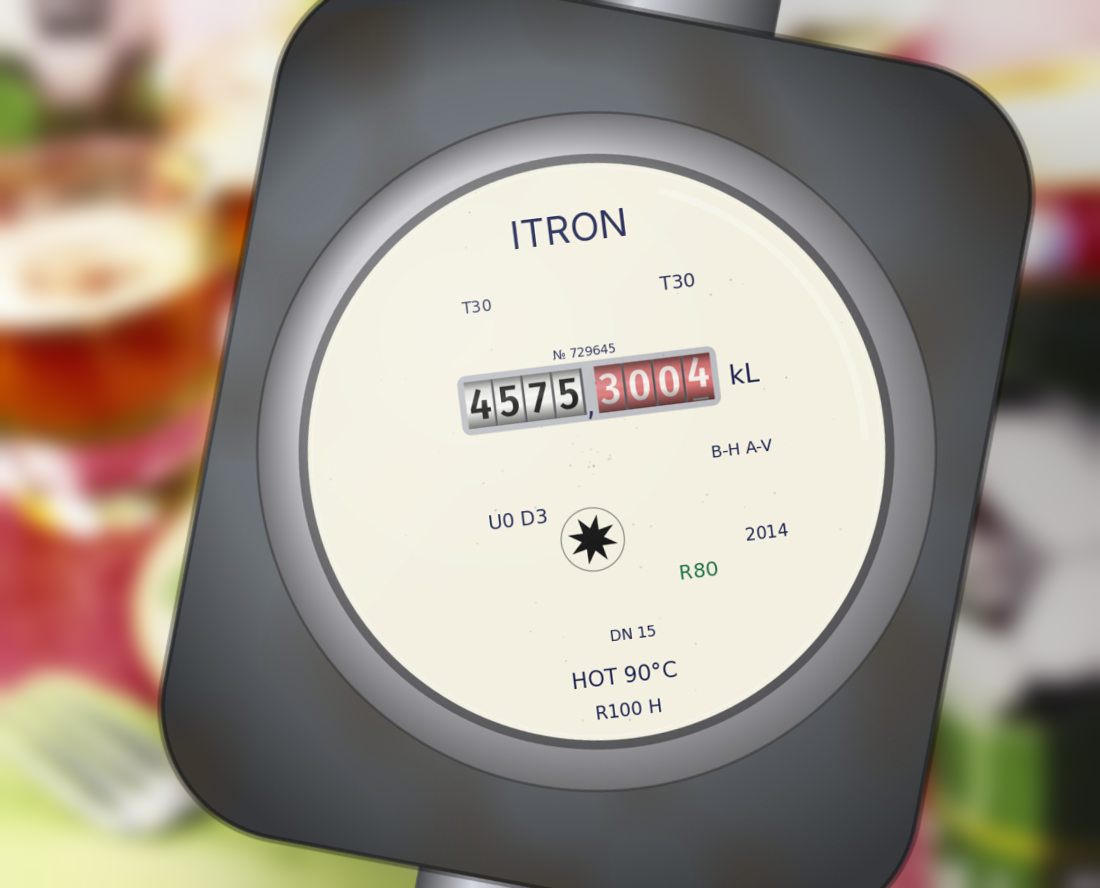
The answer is 4575.3004 kL
